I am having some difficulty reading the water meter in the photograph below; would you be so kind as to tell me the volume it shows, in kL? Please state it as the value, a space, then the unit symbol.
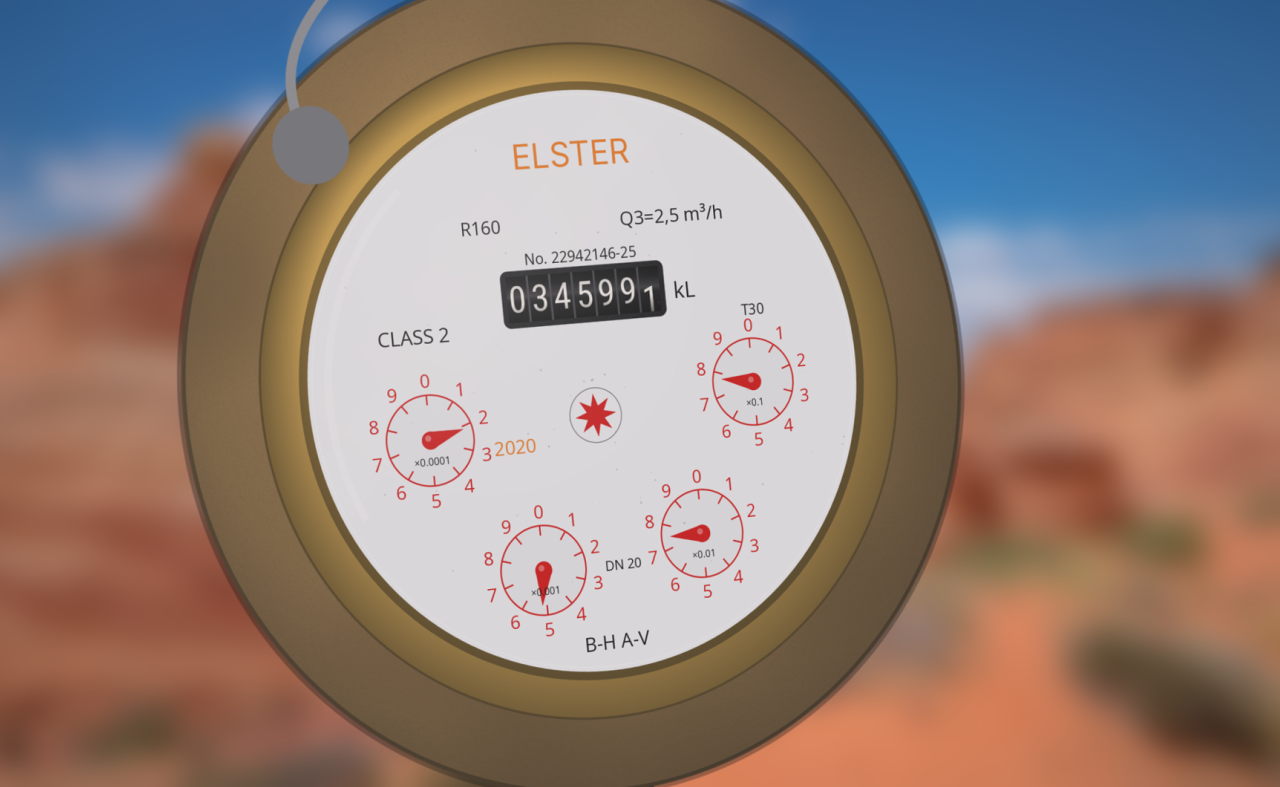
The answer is 345990.7752 kL
